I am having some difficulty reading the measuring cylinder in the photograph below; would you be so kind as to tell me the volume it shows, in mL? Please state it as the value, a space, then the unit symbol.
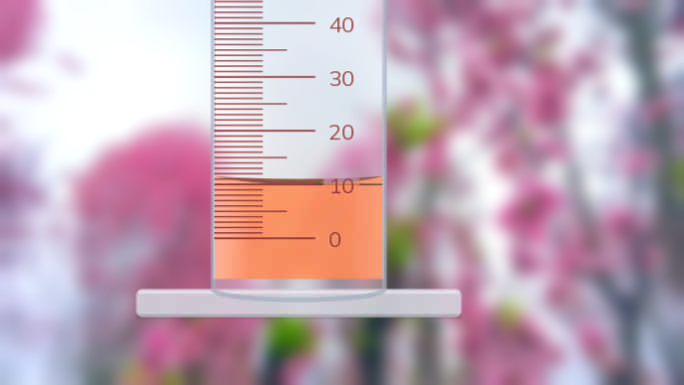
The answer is 10 mL
